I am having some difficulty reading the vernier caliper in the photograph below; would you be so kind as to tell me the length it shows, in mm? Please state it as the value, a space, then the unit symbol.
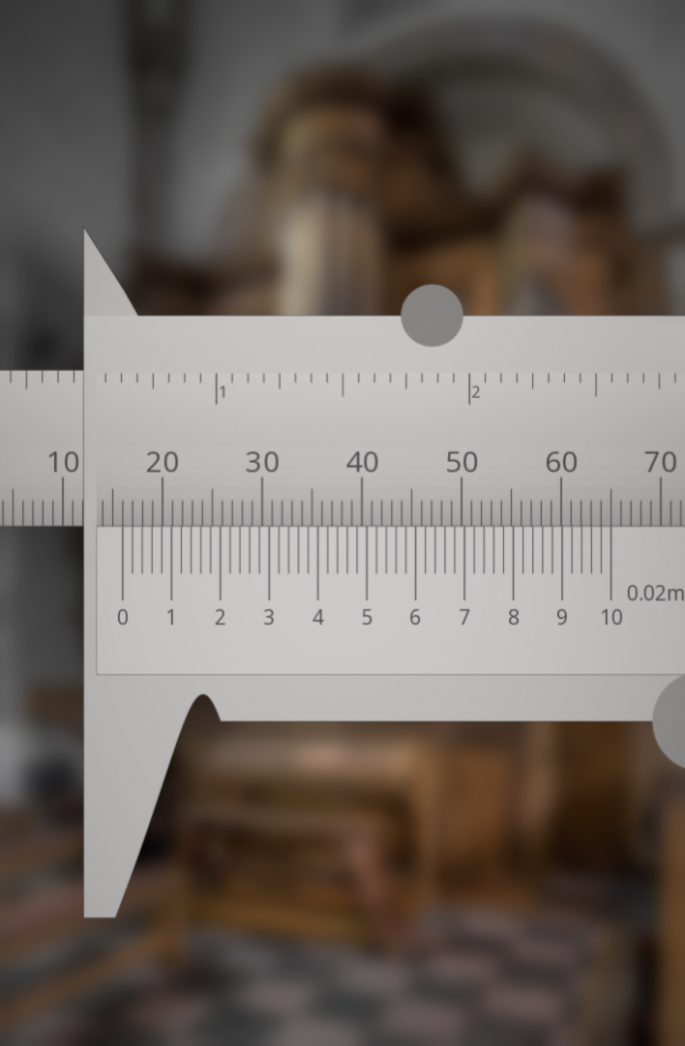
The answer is 16.0 mm
